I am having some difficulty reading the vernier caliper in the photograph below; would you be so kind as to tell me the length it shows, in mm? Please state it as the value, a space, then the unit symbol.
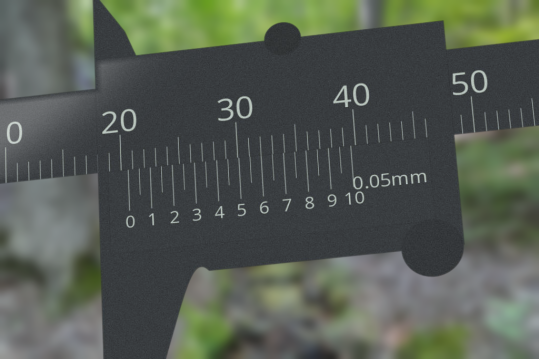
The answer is 20.6 mm
